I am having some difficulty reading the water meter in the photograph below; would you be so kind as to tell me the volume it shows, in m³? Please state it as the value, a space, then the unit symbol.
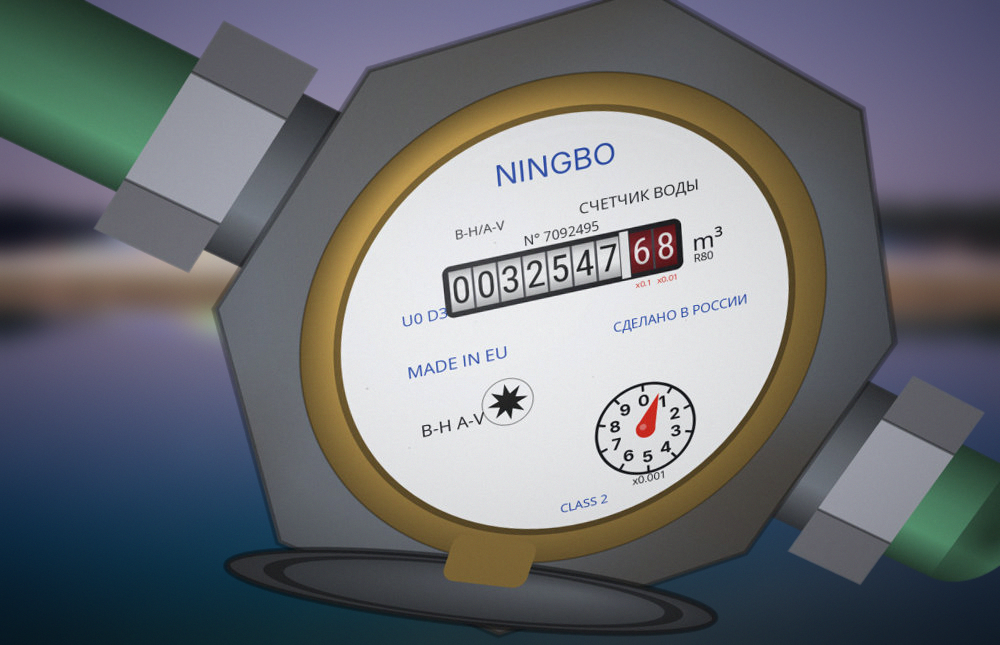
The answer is 32547.680 m³
